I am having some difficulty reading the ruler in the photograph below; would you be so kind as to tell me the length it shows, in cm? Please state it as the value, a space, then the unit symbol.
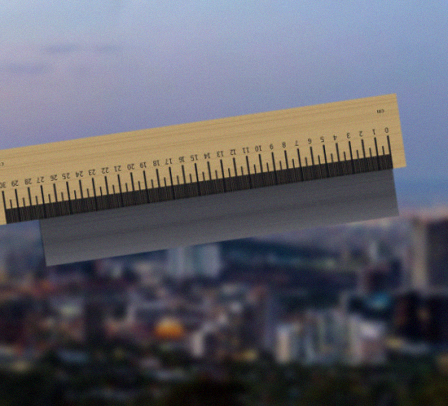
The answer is 27.5 cm
